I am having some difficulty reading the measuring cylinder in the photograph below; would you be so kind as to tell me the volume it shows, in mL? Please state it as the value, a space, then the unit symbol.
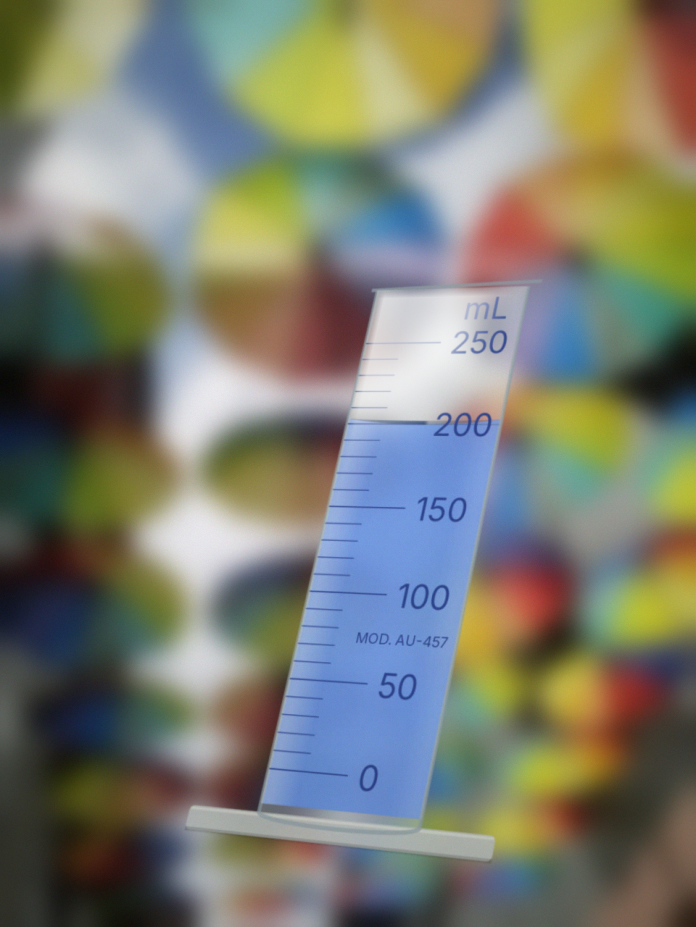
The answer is 200 mL
